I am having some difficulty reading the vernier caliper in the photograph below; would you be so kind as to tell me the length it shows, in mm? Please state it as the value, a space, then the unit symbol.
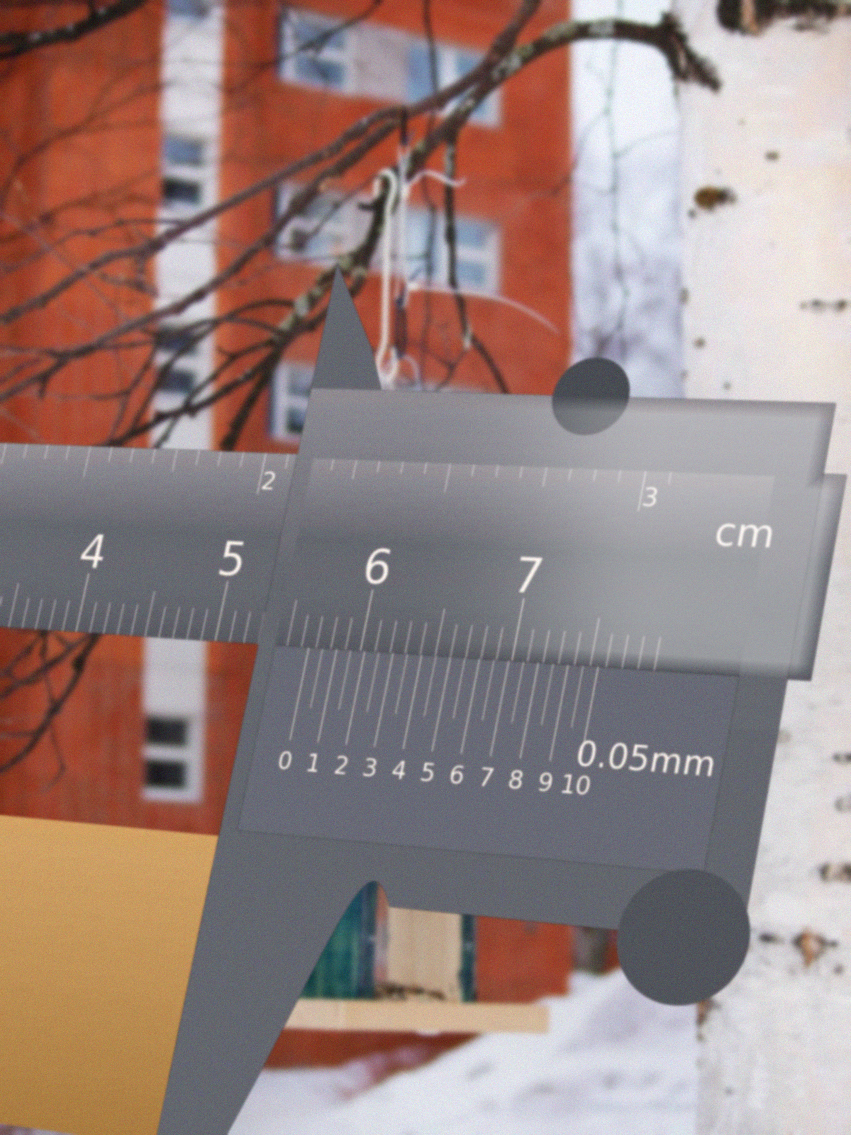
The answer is 56.5 mm
